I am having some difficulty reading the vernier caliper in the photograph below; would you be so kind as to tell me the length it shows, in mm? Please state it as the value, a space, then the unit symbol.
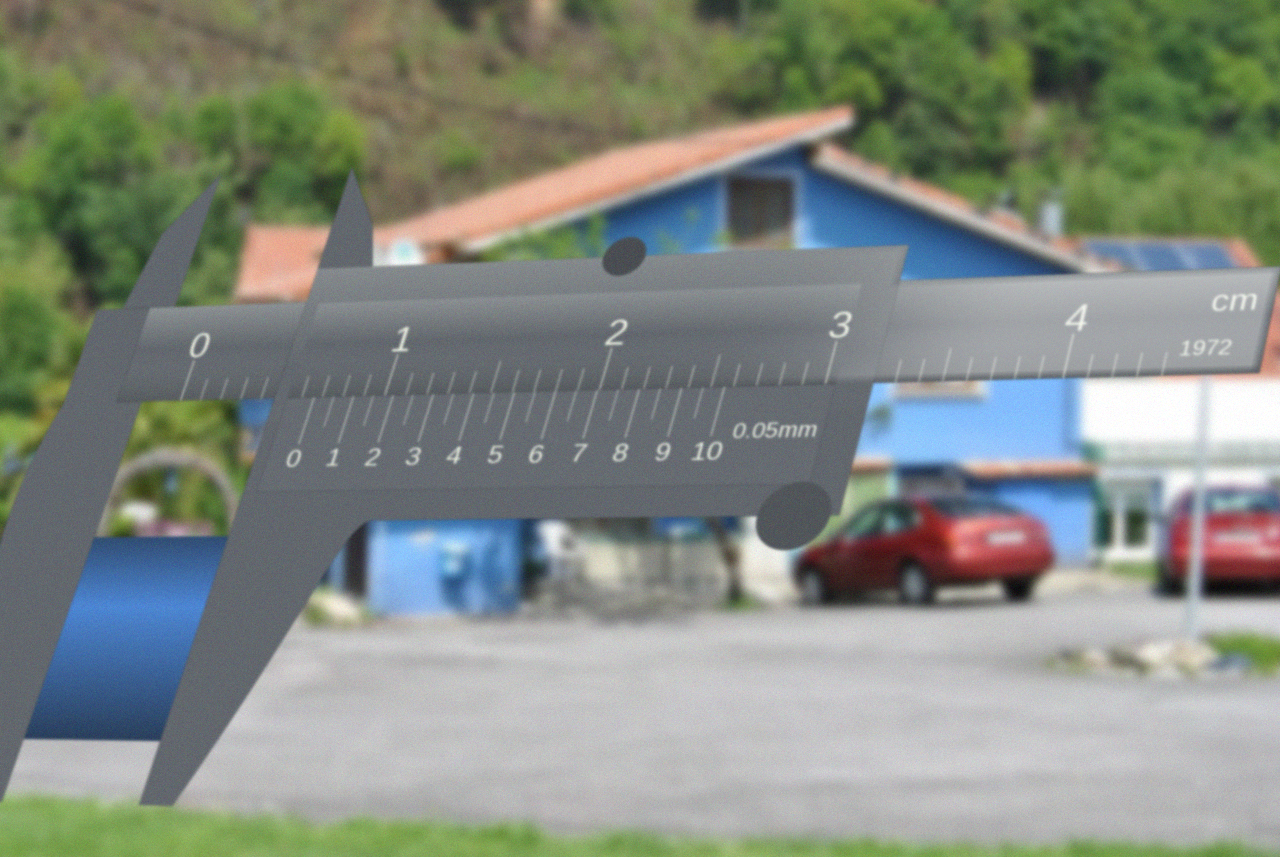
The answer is 6.6 mm
